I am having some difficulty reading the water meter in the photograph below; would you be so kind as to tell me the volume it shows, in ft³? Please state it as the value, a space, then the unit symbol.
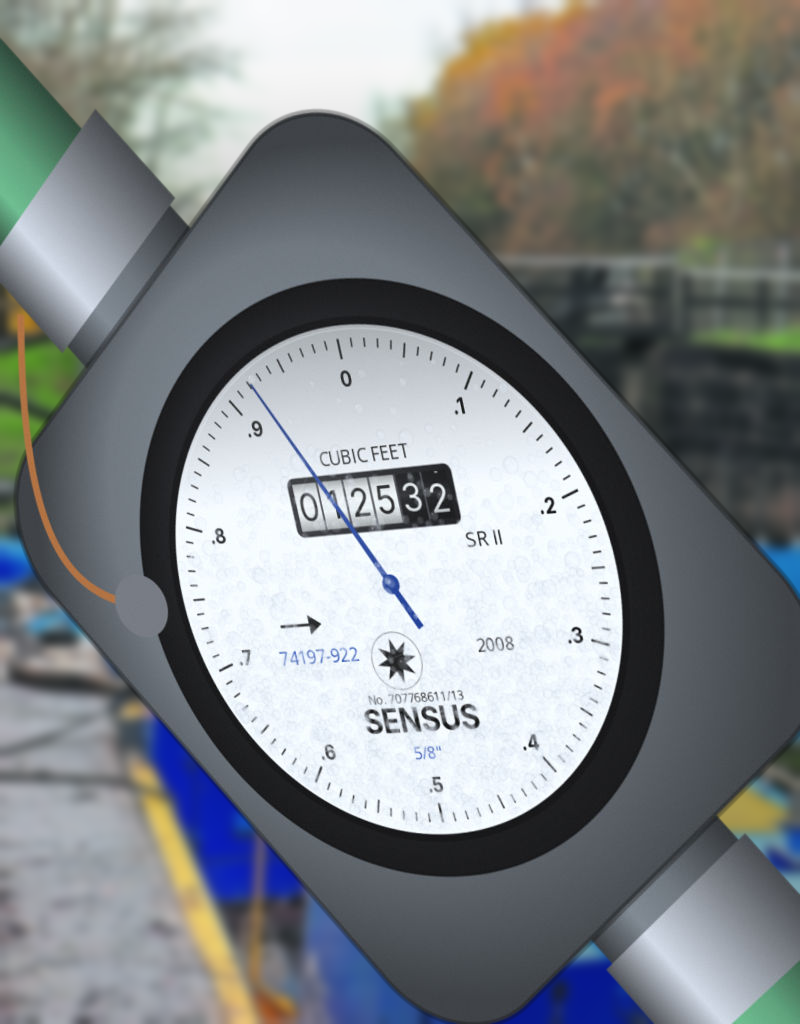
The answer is 12531.92 ft³
